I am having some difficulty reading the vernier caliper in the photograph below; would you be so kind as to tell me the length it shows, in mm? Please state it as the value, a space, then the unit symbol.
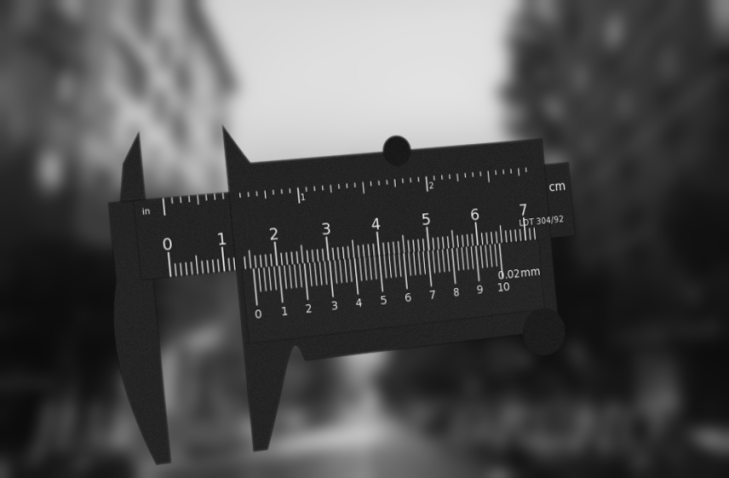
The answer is 15.5 mm
